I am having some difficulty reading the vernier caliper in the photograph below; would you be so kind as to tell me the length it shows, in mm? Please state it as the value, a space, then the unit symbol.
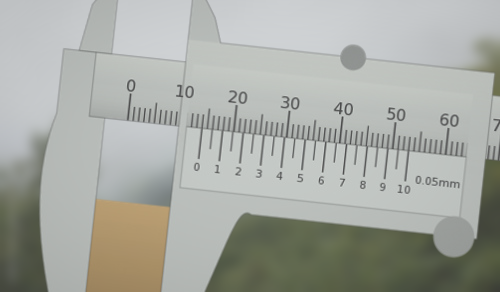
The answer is 14.0 mm
